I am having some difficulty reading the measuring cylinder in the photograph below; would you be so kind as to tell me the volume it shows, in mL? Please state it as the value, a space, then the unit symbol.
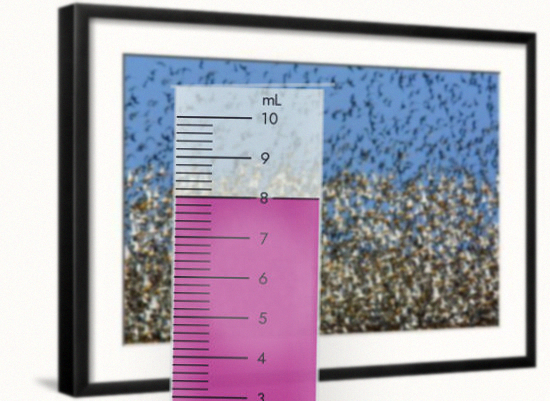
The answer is 8 mL
